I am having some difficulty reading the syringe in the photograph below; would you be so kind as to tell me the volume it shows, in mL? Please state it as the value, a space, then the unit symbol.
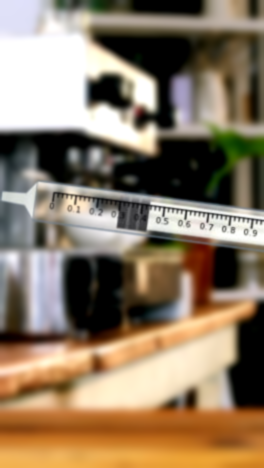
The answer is 0.3 mL
